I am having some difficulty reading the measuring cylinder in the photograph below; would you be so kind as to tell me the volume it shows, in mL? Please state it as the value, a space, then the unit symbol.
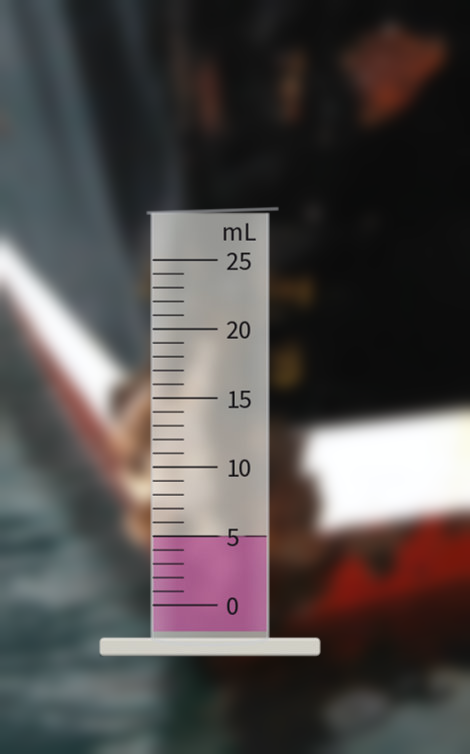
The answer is 5 mL
